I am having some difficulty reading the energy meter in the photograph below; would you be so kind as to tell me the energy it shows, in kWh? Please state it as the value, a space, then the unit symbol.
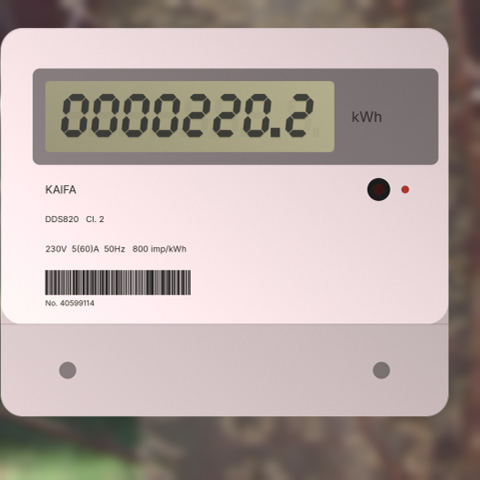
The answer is 220.2 kWh
